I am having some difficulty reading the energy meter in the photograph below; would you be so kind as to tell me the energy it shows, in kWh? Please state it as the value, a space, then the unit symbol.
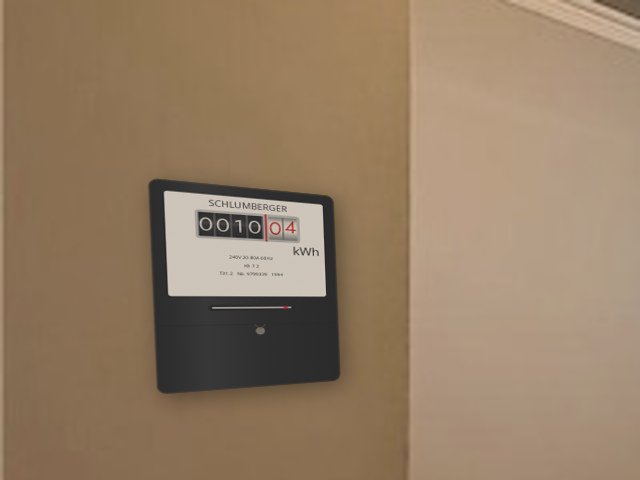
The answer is 10.04 kWh
